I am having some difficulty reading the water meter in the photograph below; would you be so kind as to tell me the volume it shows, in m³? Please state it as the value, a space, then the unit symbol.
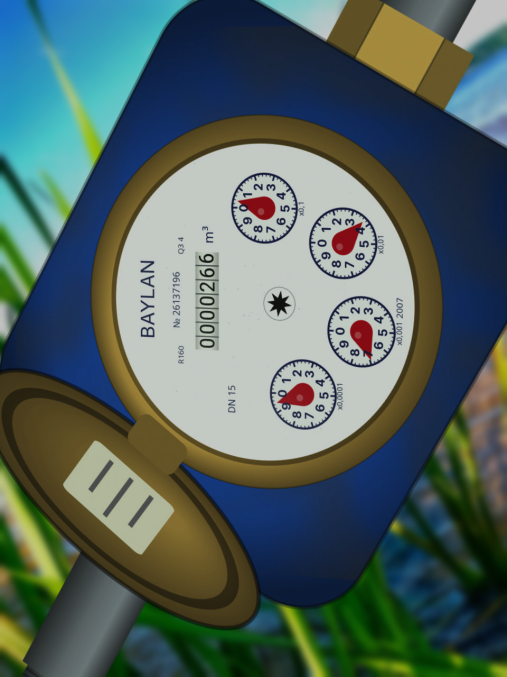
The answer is 266.0369 m³
